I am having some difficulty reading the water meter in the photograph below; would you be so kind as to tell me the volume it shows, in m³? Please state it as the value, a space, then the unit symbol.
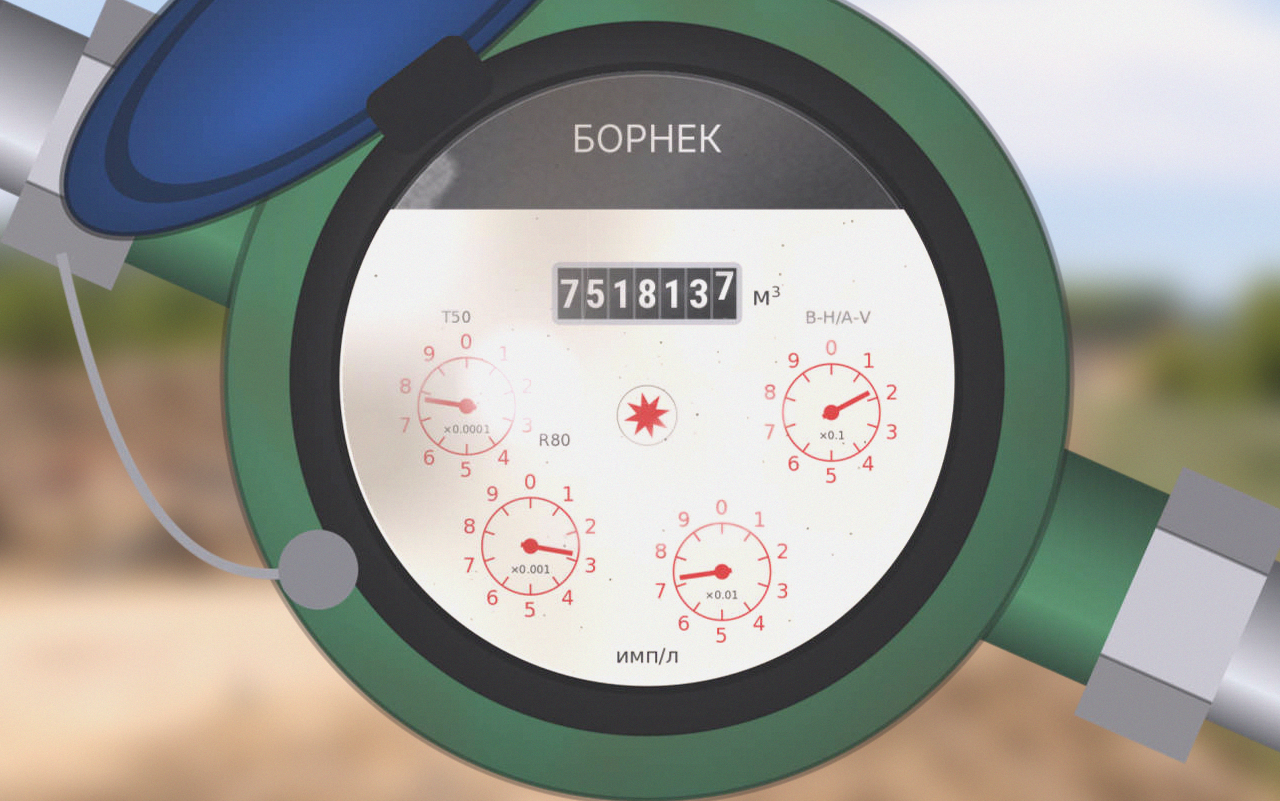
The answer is 7518137.1727 m³
